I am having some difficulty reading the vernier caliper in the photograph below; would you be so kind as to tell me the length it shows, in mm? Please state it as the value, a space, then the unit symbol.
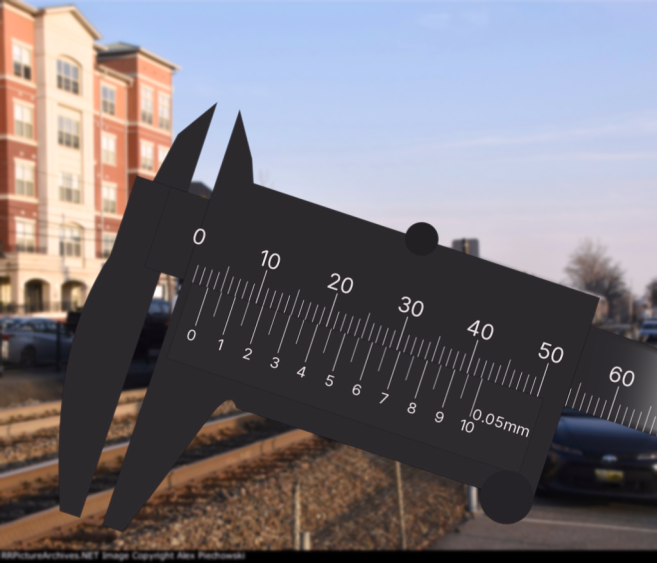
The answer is 3.2 mm
